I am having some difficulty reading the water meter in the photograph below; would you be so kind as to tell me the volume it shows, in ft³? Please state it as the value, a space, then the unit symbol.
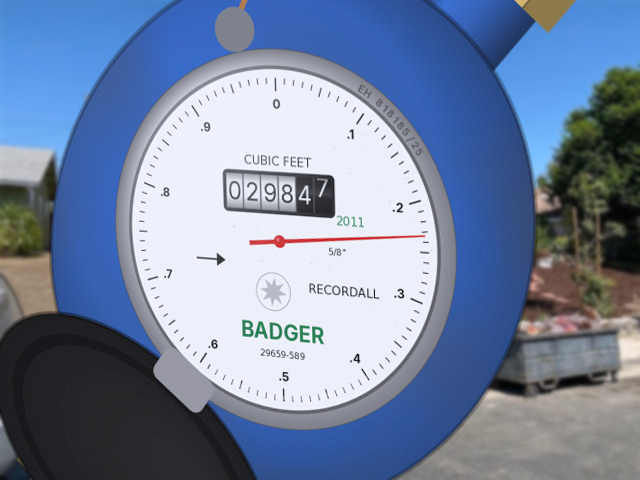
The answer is 29847.23 ft³
